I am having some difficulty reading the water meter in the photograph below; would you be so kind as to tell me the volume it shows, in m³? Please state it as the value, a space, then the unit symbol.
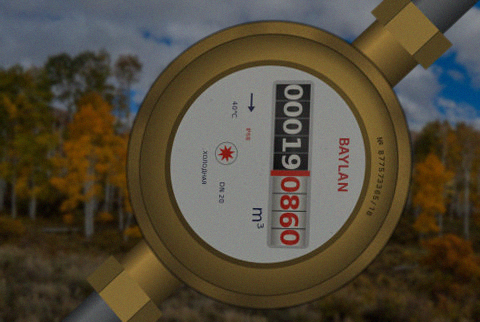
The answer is 19.0860 m³
